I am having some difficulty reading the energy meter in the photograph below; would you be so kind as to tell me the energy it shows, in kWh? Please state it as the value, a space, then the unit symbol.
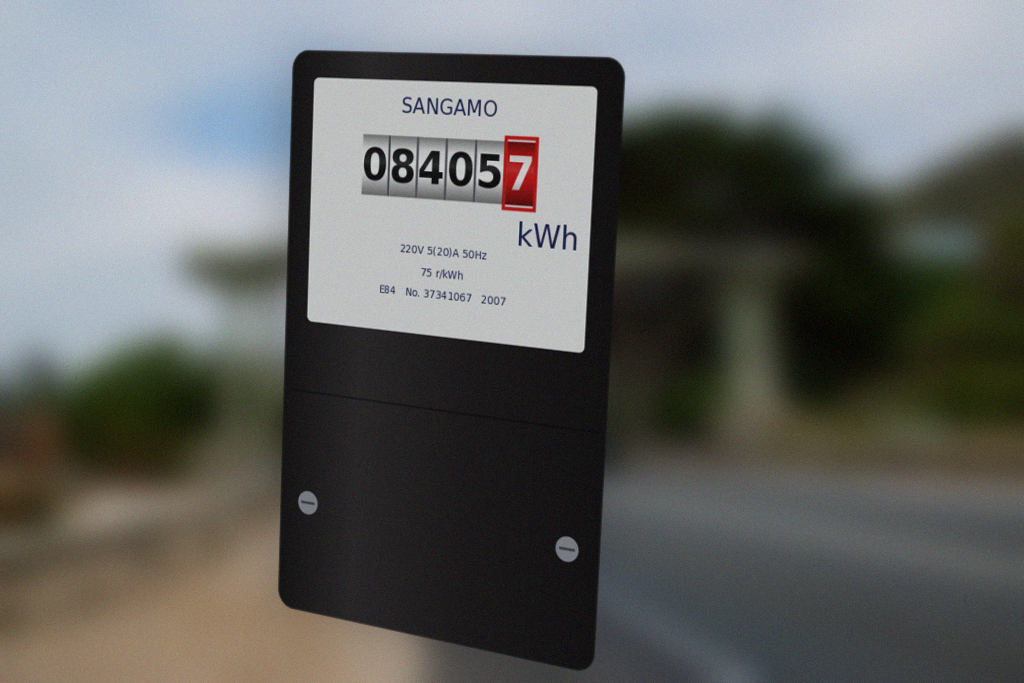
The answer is 8405.7 kWh
